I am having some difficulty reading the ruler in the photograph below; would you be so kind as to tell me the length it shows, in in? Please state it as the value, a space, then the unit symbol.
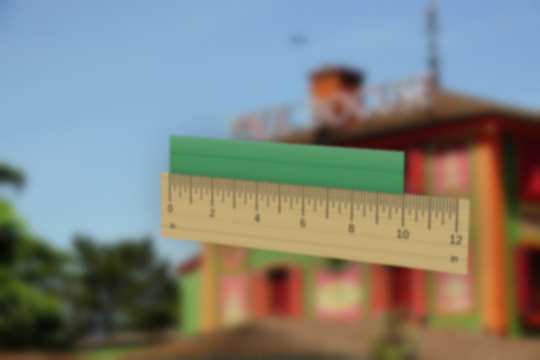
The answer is 10 in
